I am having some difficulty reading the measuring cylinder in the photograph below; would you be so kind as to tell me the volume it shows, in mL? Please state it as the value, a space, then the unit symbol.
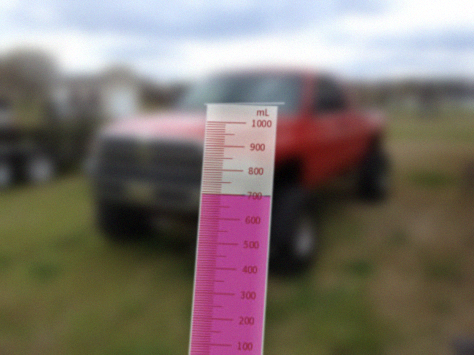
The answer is 700 mL
